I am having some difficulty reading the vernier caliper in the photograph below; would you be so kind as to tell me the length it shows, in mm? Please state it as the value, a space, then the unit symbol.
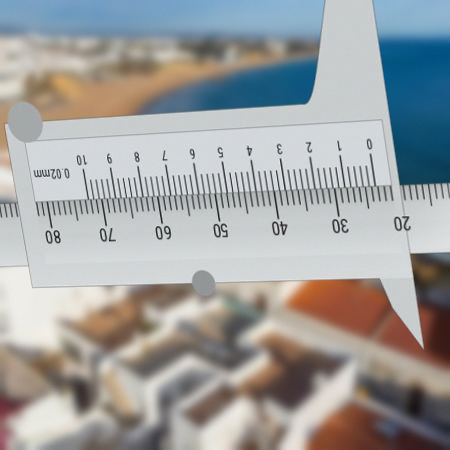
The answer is 23.4 mm
